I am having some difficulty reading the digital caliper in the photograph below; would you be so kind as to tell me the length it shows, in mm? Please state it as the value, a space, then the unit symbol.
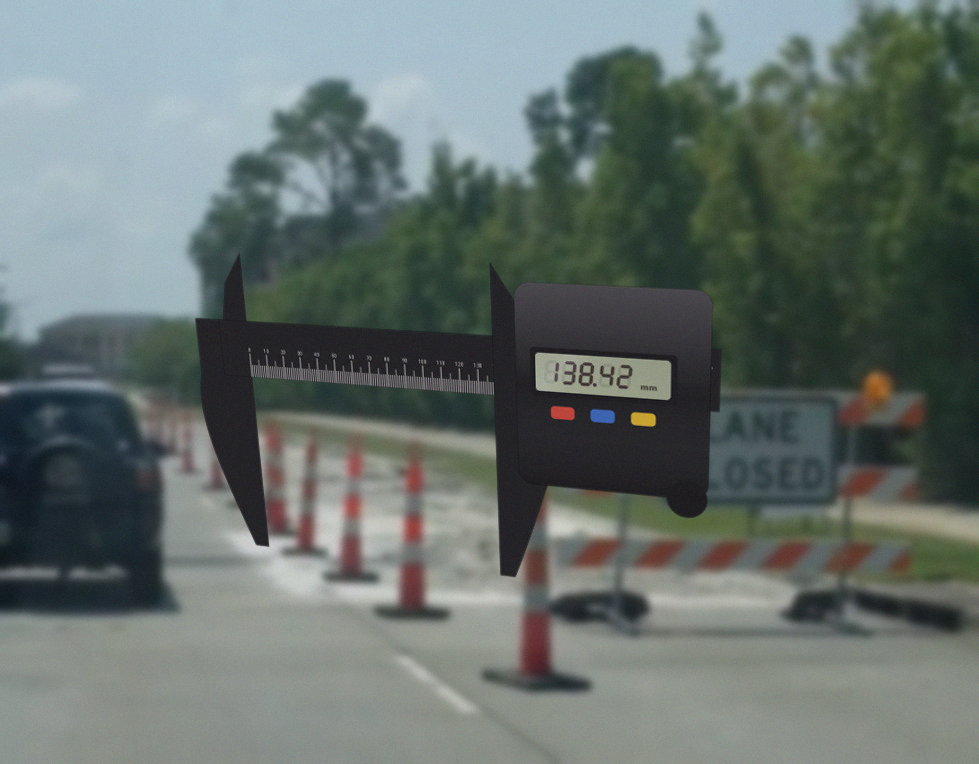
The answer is 138.42 mm
